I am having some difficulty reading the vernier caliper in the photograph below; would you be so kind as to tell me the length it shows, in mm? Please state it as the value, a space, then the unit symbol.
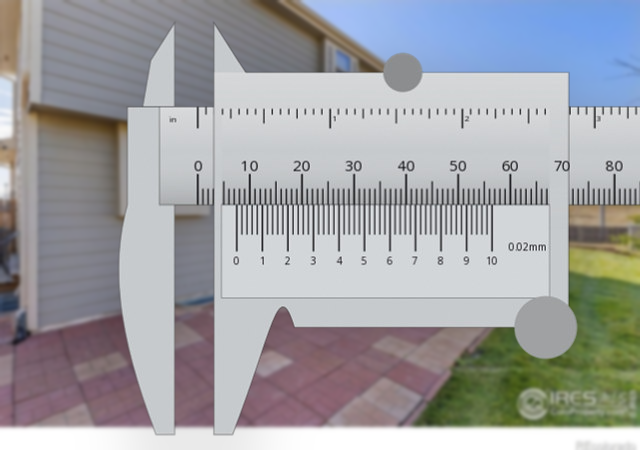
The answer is 7.5 mm
